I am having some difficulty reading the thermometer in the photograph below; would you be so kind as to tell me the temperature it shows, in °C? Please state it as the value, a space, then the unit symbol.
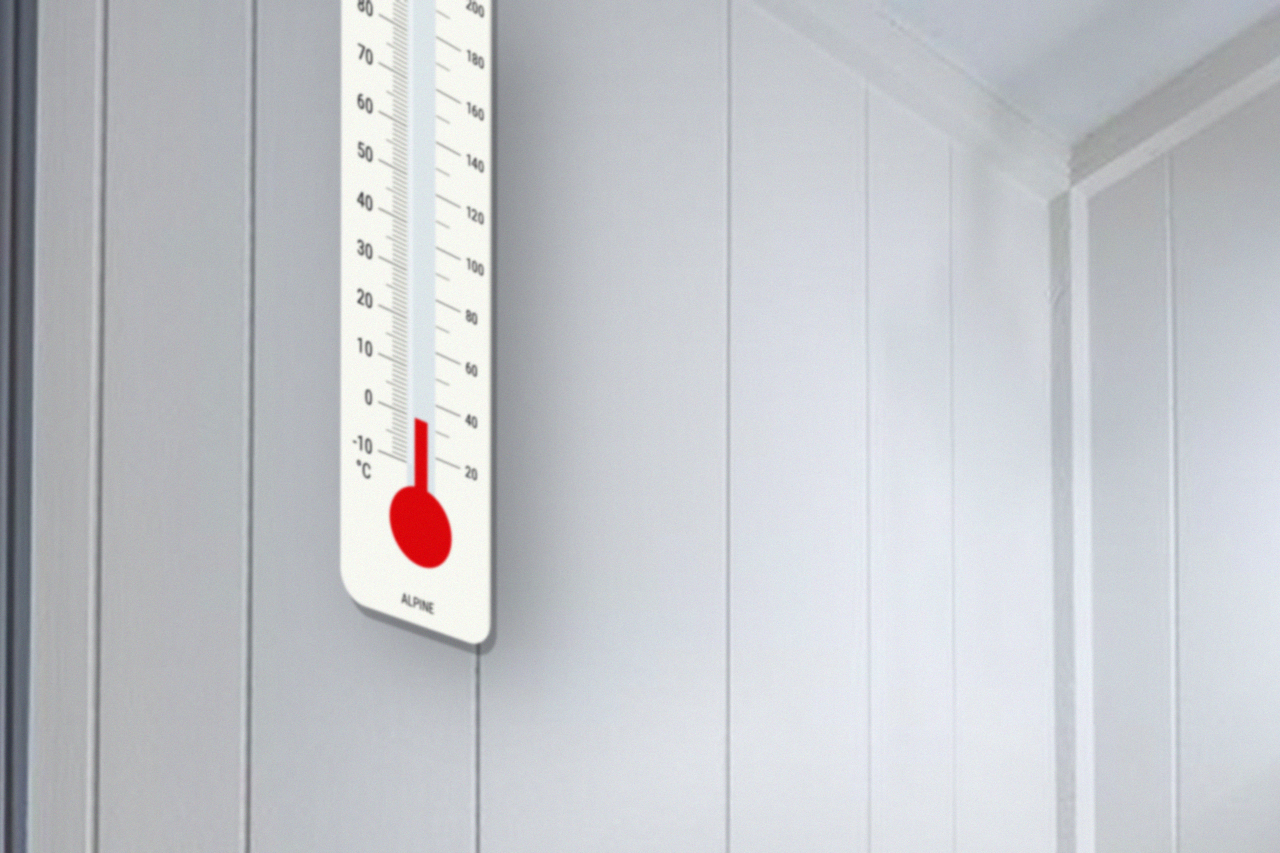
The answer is 0 °C
